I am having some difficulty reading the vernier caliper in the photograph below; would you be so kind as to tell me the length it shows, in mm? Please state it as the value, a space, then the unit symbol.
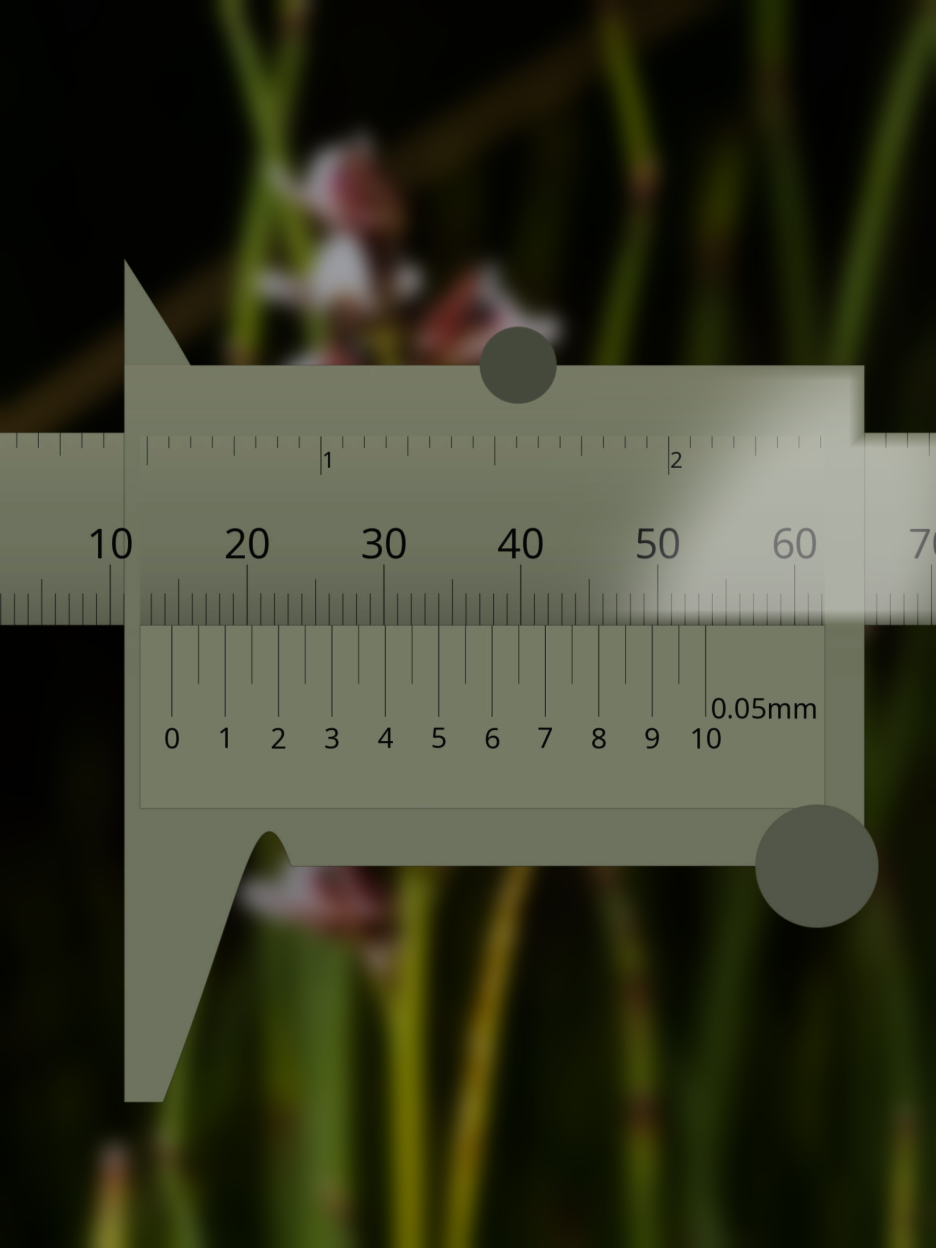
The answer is 14.5 mm
